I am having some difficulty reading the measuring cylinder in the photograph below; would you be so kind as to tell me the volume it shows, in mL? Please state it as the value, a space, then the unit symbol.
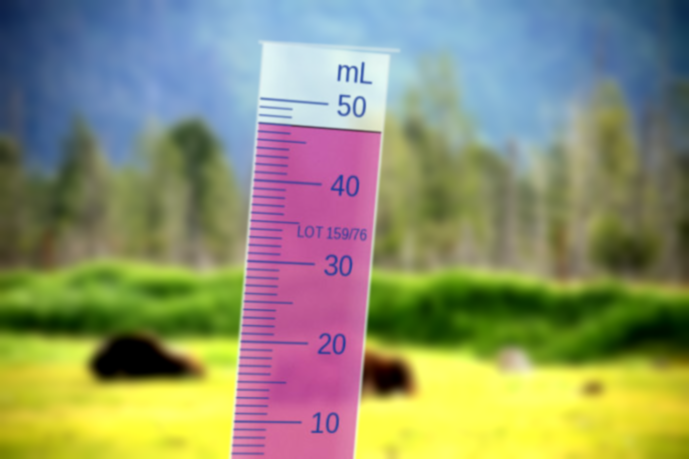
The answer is 47 mL
